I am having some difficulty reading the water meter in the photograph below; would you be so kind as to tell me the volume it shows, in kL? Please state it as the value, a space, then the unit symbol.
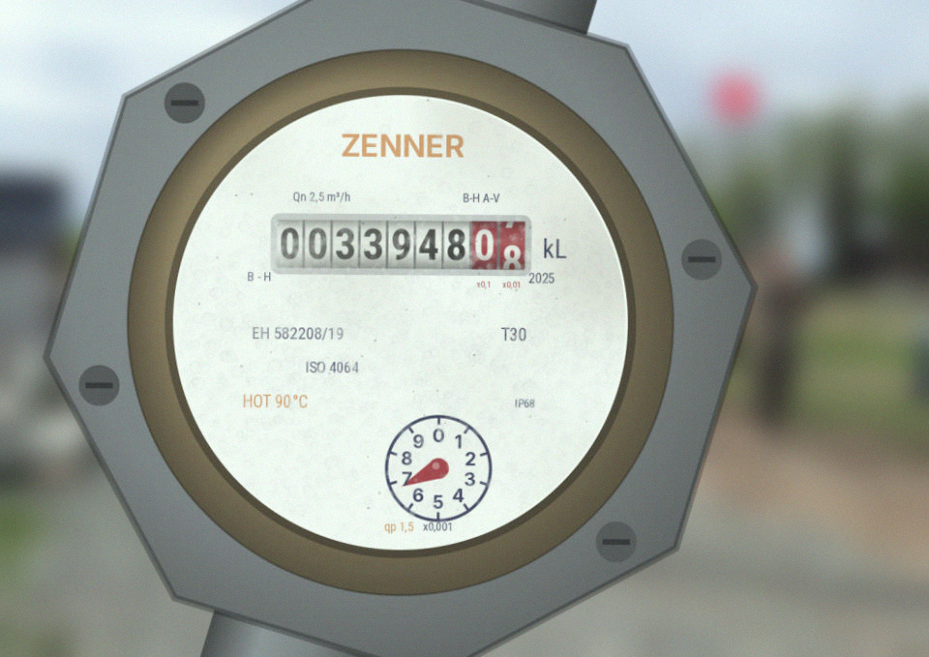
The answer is 33948.076 kL
